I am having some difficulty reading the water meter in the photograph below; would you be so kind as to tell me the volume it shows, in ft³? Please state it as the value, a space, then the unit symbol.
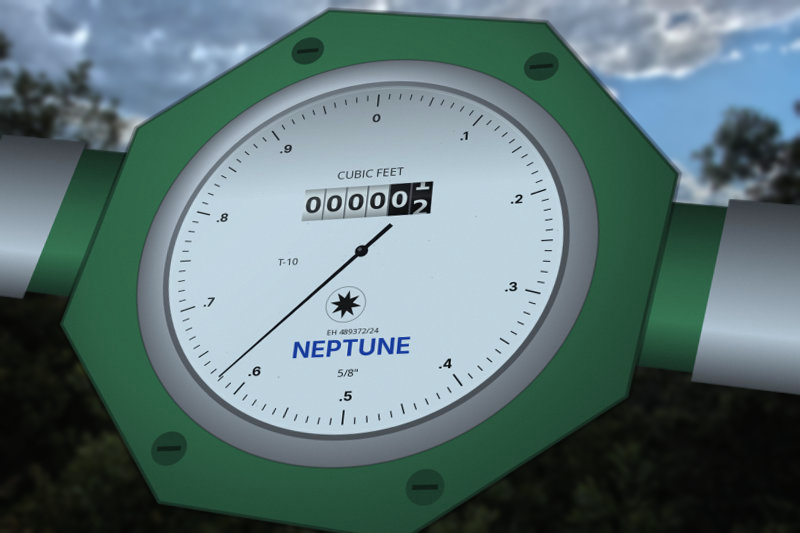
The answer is 1.62 ft³
